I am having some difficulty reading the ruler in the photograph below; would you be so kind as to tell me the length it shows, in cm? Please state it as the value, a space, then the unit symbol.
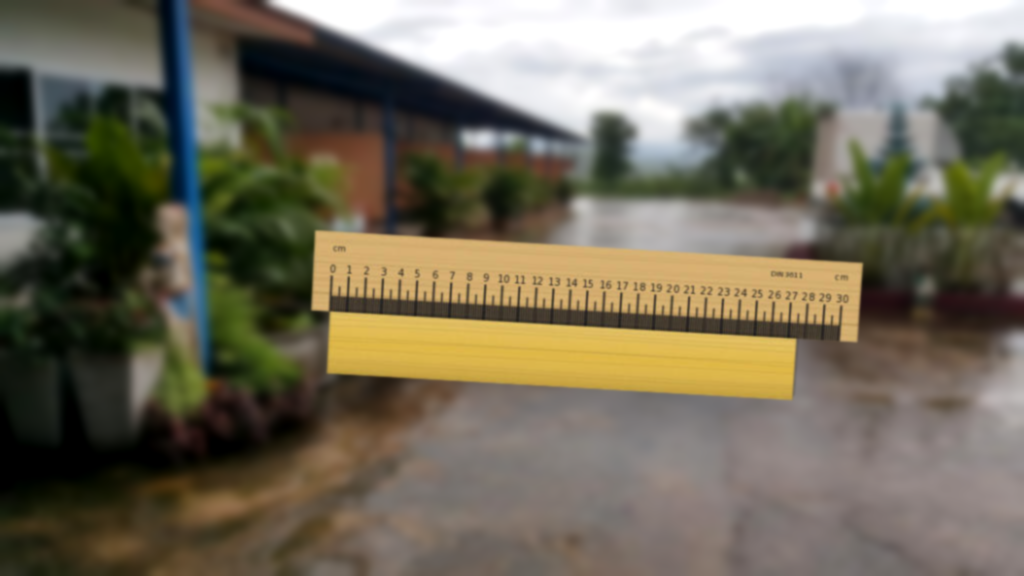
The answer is 27.5 cm
